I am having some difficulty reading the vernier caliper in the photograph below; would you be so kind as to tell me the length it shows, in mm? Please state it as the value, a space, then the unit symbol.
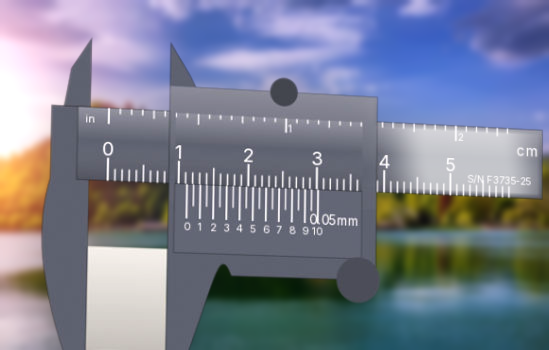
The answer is 11.2 mm
